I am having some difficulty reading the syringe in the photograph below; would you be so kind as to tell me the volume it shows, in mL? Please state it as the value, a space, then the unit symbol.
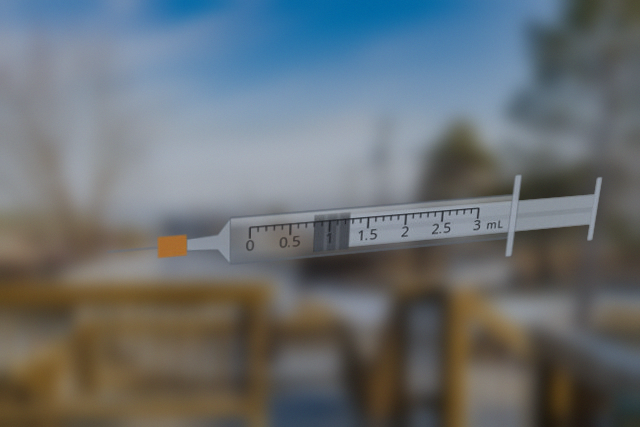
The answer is 0.8 mL
